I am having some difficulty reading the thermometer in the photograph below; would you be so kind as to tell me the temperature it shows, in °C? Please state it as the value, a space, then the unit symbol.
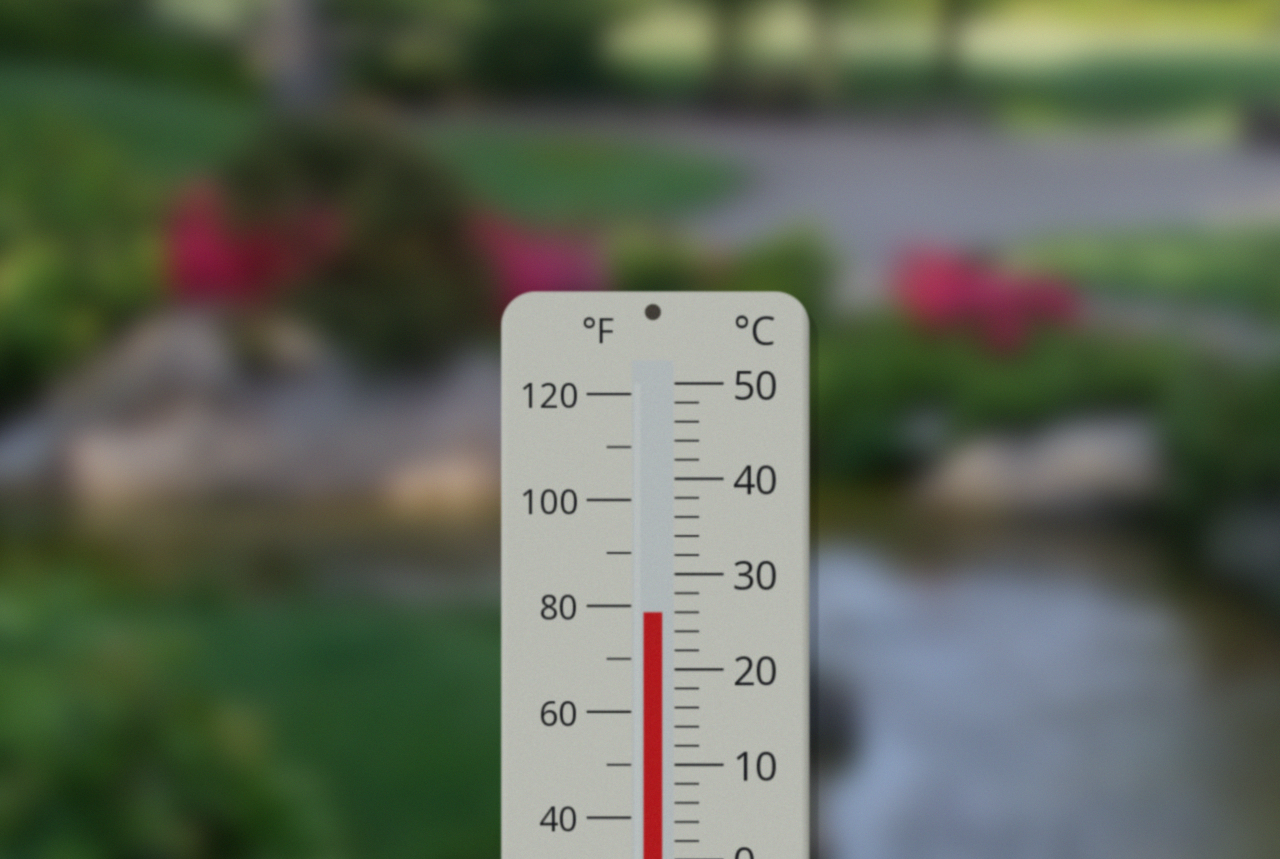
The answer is 26 °C
